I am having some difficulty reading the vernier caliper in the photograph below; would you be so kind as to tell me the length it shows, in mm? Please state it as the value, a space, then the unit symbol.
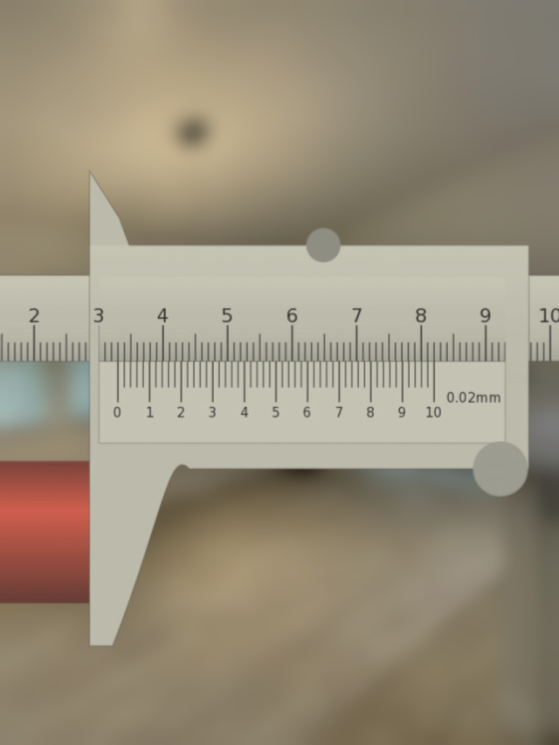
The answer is 33.0 mm
